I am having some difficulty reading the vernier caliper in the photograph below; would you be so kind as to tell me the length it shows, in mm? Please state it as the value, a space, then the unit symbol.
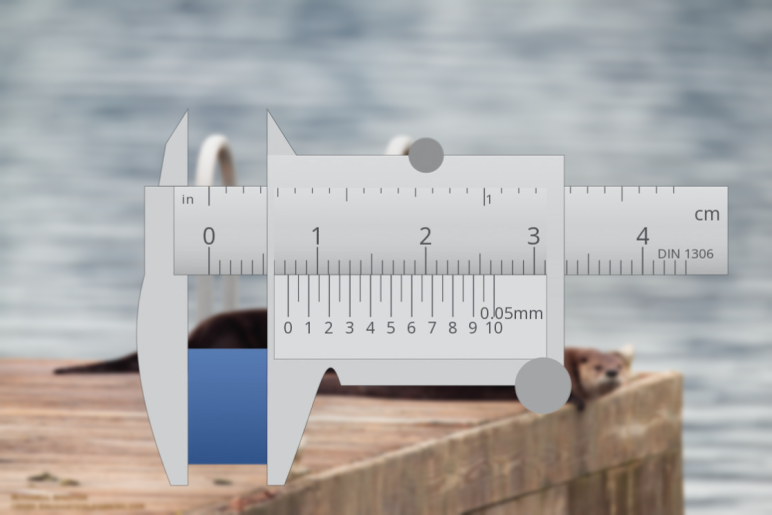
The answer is 7.3 mm
